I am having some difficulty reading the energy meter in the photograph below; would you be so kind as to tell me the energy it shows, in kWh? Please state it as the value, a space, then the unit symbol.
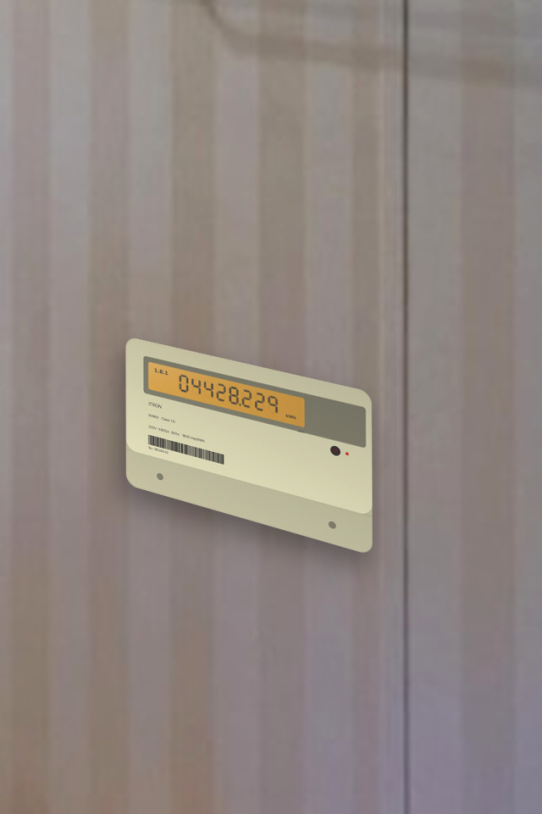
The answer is 4428.229 kWh
